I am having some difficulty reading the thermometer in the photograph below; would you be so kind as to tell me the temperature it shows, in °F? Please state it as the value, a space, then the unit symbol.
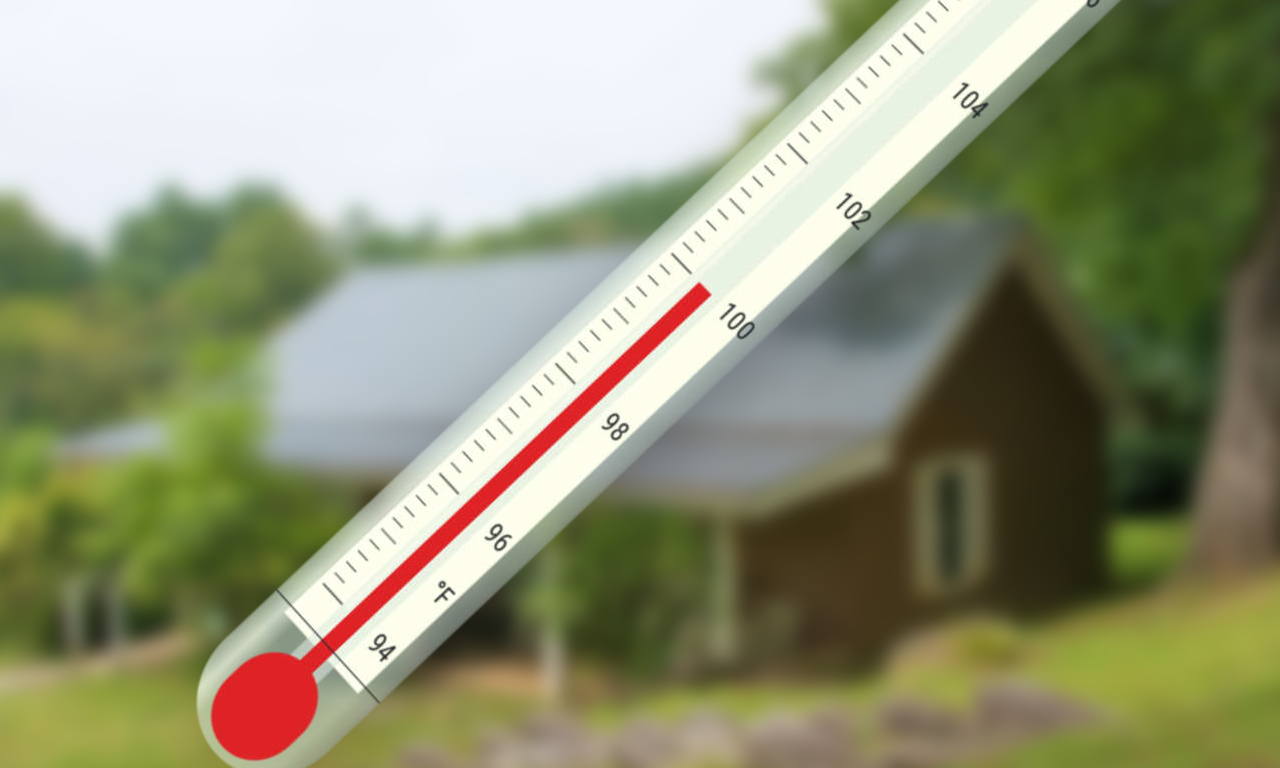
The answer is 100 °F
